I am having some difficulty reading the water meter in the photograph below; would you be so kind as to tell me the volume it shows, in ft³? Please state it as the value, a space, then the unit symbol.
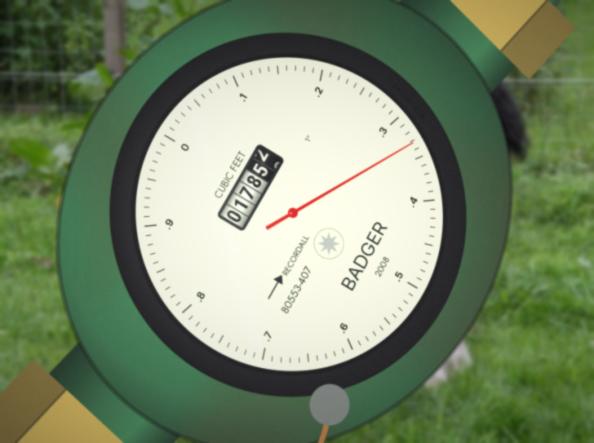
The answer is 17852.33 ft³
